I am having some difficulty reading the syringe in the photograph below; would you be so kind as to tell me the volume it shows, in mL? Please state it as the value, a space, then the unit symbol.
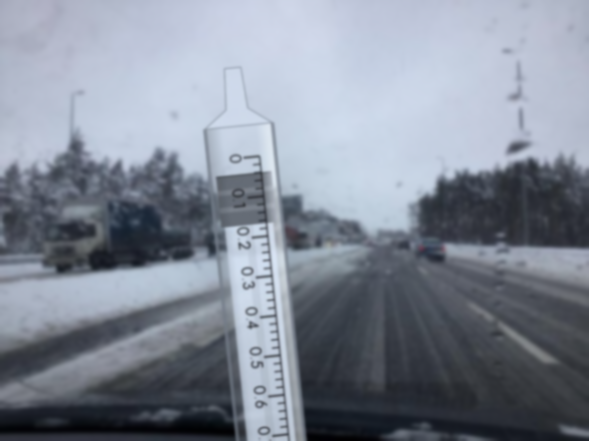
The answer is 0.04 mL
